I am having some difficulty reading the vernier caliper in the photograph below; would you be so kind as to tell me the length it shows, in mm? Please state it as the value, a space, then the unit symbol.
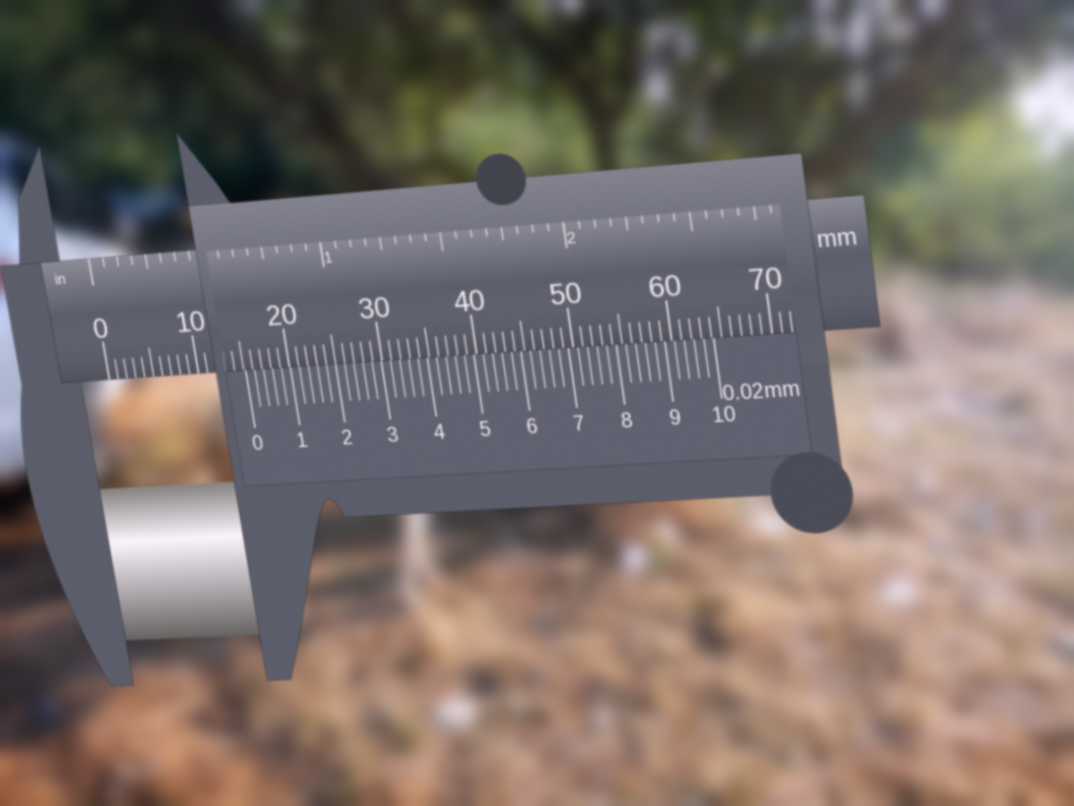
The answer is 15.2 mm
